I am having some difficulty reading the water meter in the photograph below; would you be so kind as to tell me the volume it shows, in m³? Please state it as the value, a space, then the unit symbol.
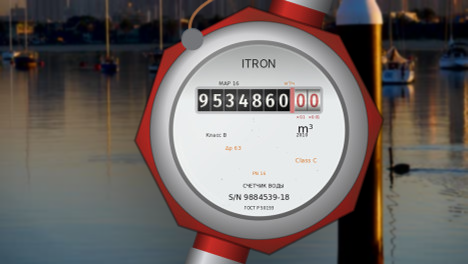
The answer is 9534860.00 m³
